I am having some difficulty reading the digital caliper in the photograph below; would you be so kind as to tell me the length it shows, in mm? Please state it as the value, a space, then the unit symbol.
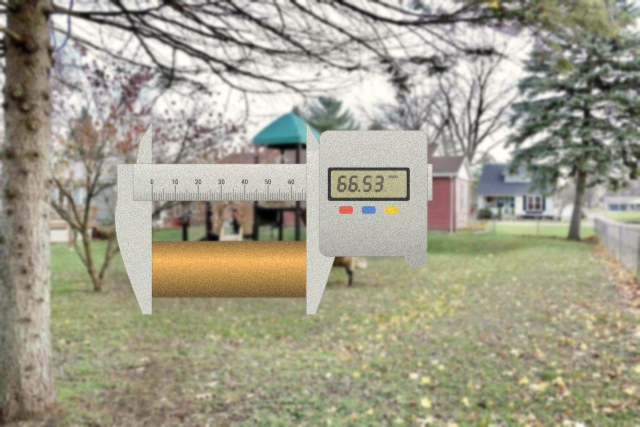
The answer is 66.53 mm
